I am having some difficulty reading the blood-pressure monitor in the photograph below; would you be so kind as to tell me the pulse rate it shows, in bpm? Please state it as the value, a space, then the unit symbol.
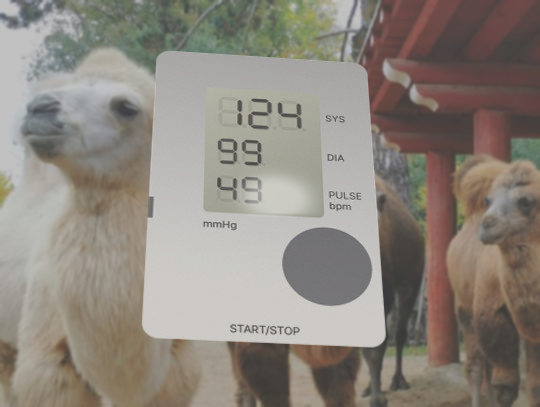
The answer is 49 bpm
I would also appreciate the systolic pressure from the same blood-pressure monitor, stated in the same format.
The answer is 124 mmHg
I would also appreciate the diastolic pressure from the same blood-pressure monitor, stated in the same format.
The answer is 99 mmHg
